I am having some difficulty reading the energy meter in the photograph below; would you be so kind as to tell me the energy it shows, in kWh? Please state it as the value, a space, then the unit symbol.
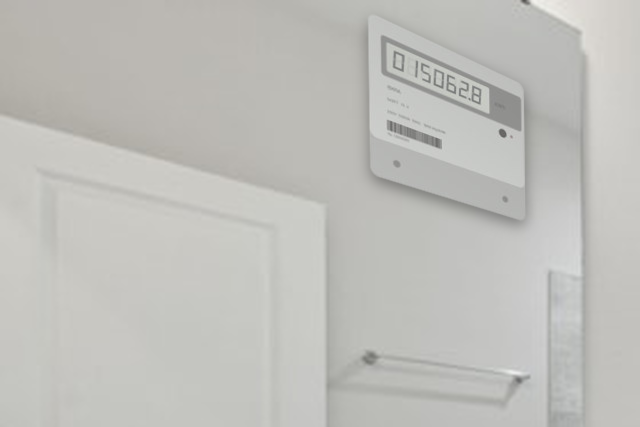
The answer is 15062.8 kWh
